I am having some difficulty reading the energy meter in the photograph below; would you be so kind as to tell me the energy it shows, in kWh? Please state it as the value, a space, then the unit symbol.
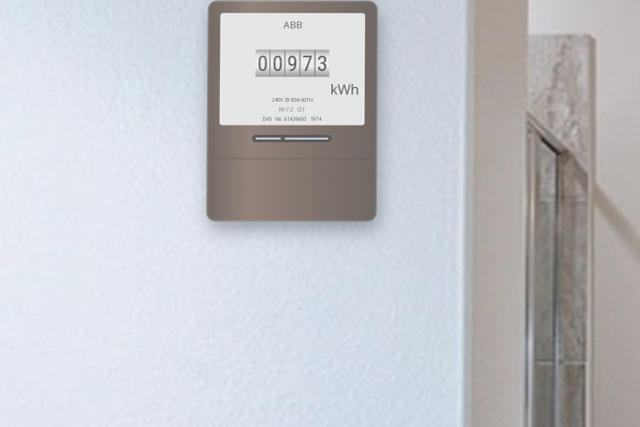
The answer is 973 kWh
